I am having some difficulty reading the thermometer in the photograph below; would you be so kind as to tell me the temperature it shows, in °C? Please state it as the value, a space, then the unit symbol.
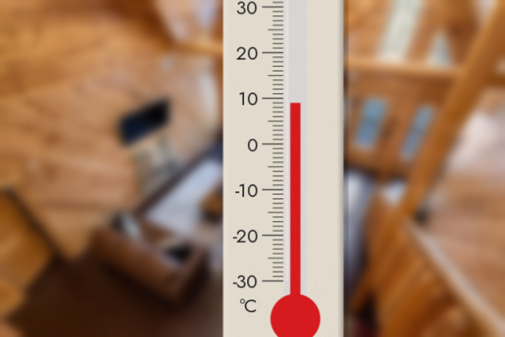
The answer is 9 °C
